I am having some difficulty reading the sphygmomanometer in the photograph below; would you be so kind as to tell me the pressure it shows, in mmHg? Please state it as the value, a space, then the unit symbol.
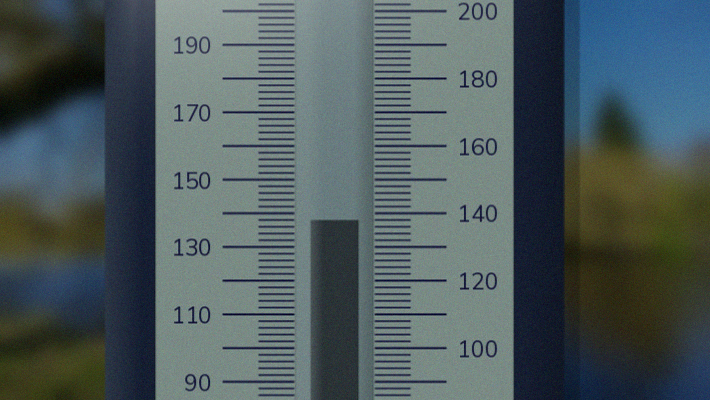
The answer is 138 mmHg
